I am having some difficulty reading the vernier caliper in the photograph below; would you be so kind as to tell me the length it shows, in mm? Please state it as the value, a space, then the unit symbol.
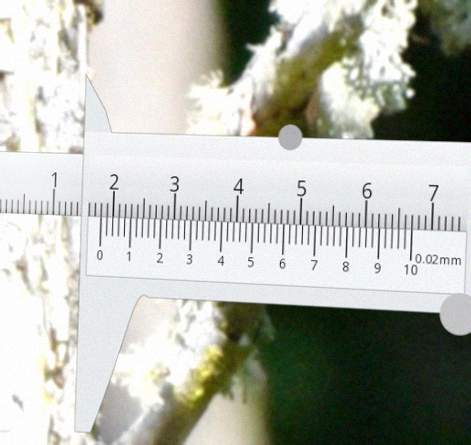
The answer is 18.0 mm
